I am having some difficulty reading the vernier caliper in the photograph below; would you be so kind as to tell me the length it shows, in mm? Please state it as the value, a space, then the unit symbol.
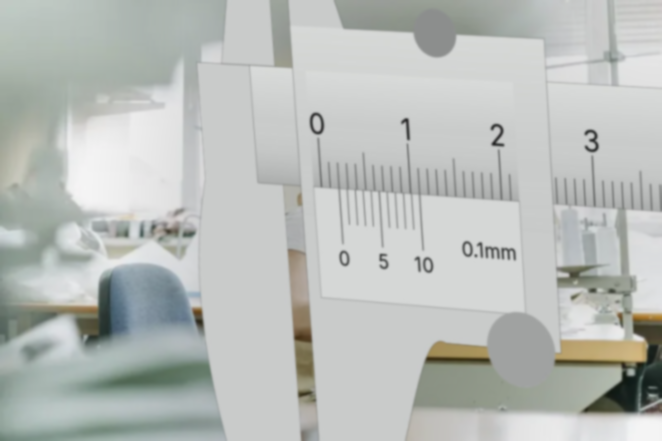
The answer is 2.0 mm
